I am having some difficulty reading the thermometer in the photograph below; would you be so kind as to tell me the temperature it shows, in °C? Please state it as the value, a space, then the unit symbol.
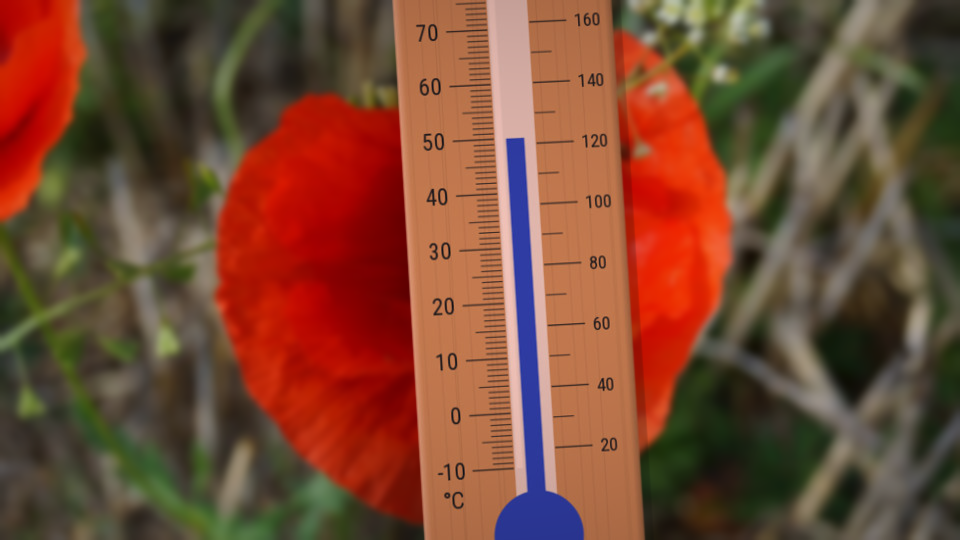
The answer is 50 °C
